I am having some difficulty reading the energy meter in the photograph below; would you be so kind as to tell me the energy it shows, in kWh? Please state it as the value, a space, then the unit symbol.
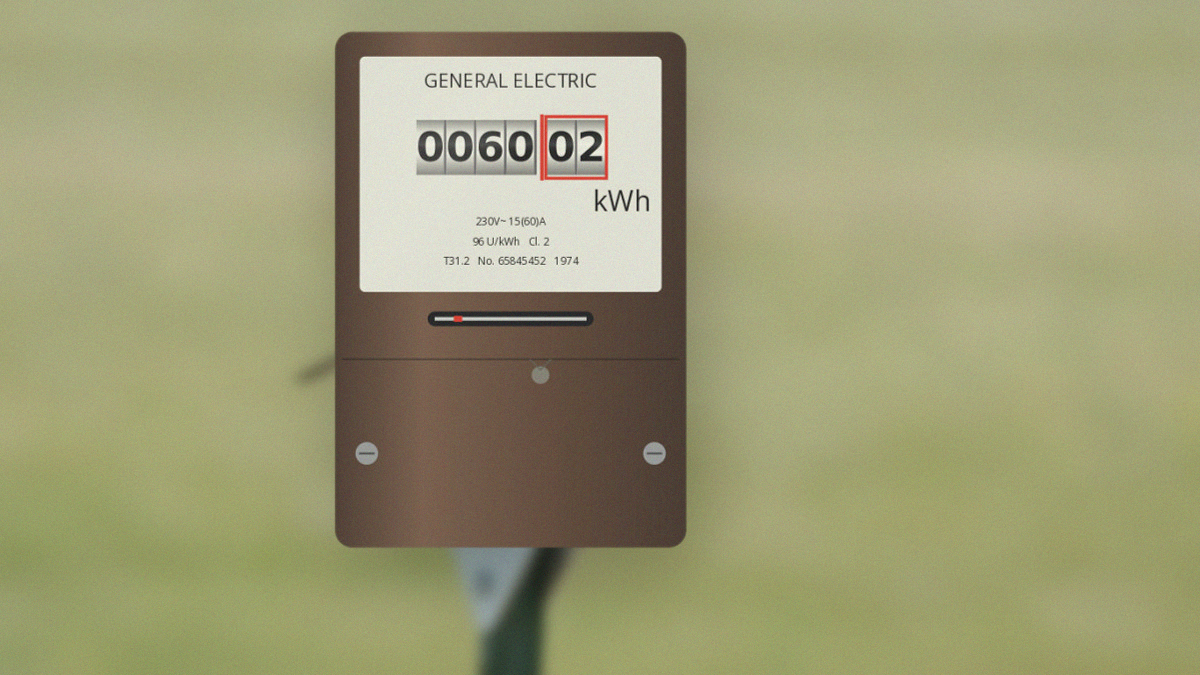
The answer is 60.02 kWh
